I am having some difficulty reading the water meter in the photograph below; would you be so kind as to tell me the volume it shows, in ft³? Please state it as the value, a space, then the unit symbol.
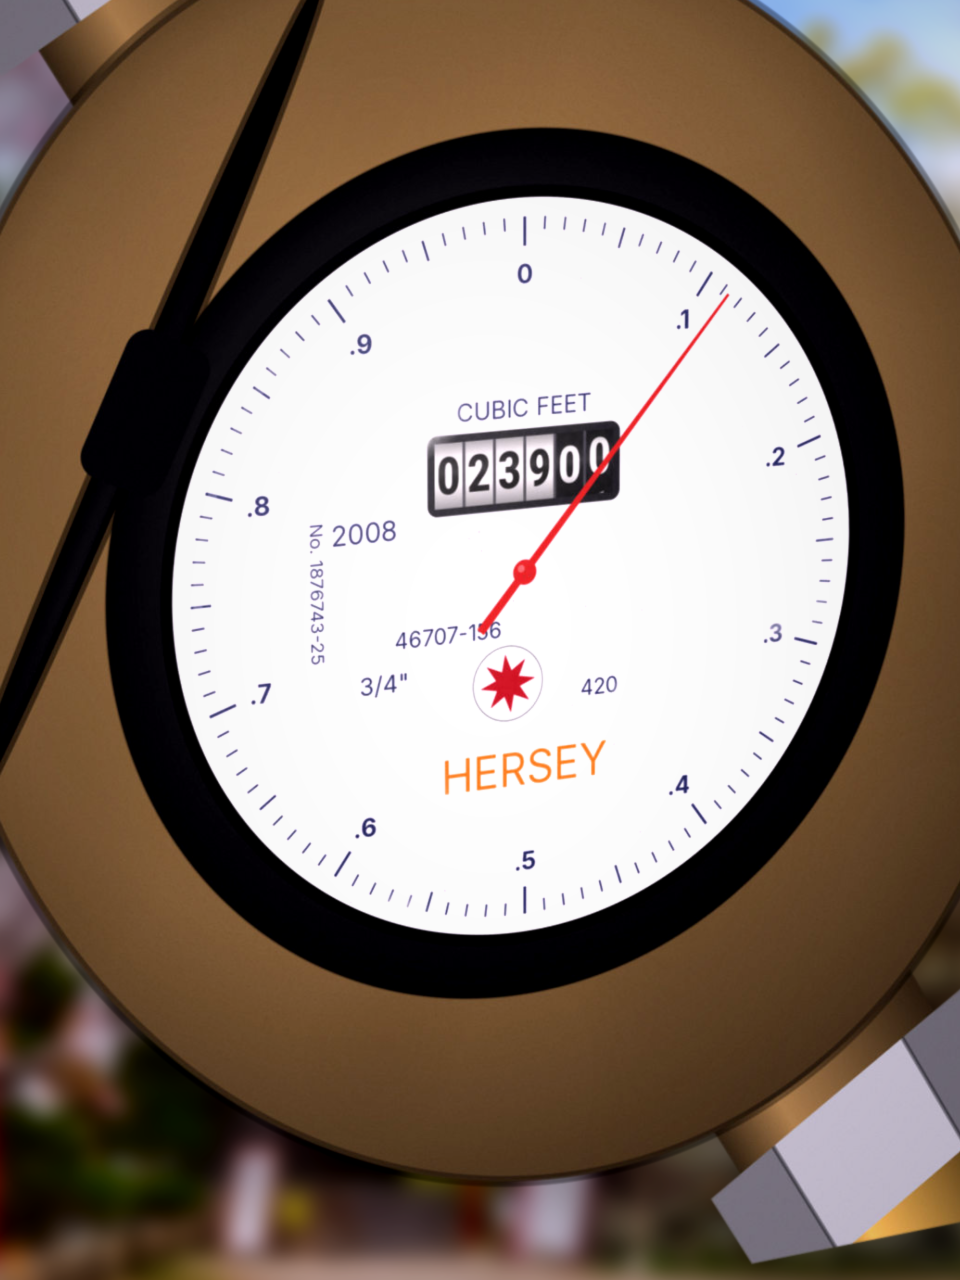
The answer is 23900.11 ft³
